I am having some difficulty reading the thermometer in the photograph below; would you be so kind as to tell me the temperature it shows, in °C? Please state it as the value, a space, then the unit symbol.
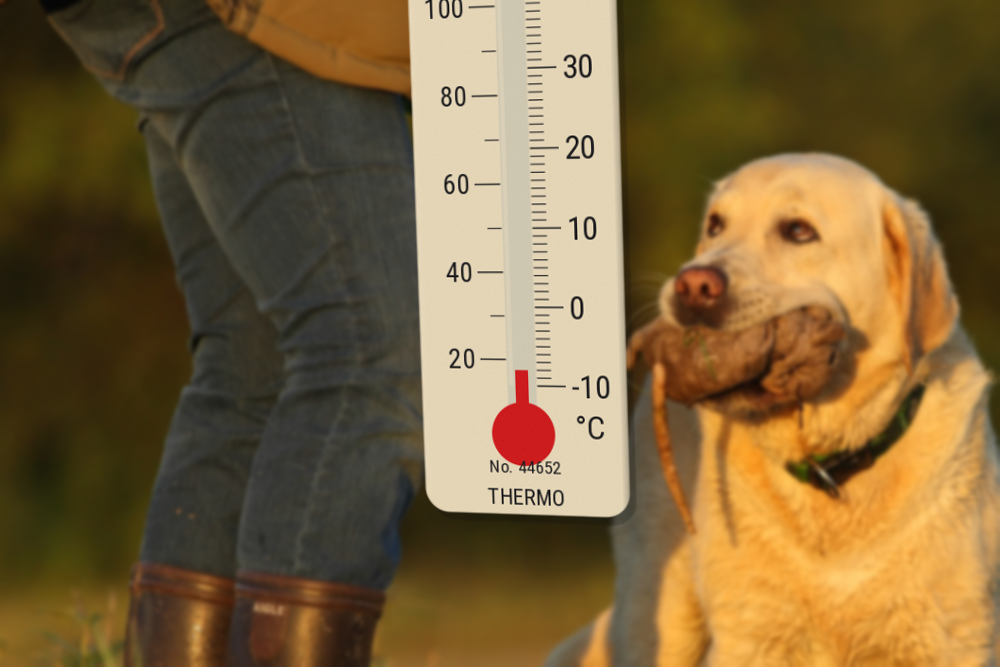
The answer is -8 °C
